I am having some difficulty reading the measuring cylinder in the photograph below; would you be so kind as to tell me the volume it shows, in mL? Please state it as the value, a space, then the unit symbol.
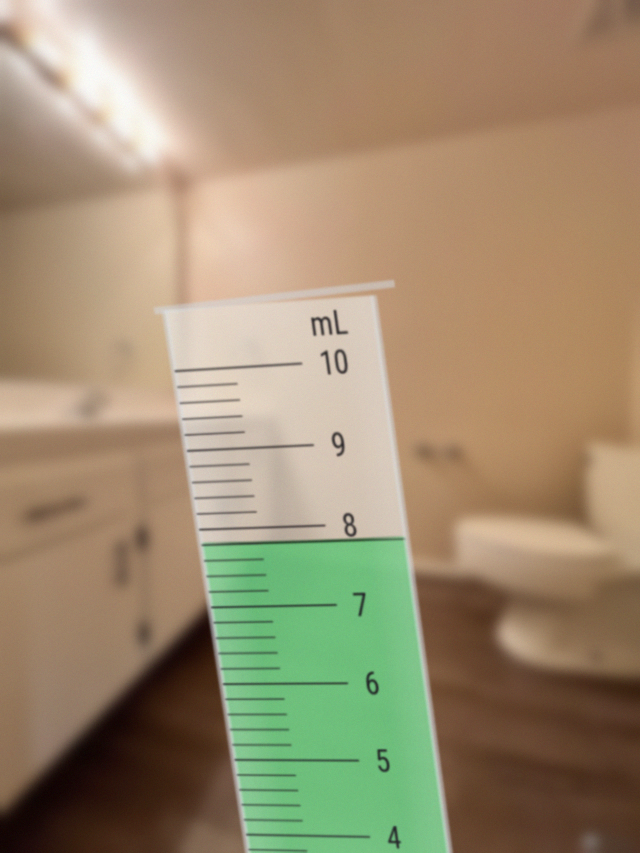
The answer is 7.8 mL
